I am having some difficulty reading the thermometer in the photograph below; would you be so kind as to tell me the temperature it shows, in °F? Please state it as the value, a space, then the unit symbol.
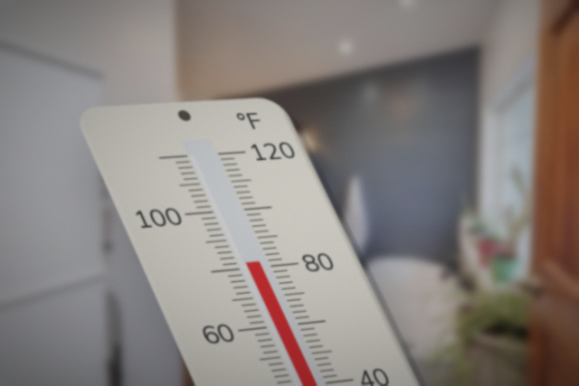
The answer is 82 °F
